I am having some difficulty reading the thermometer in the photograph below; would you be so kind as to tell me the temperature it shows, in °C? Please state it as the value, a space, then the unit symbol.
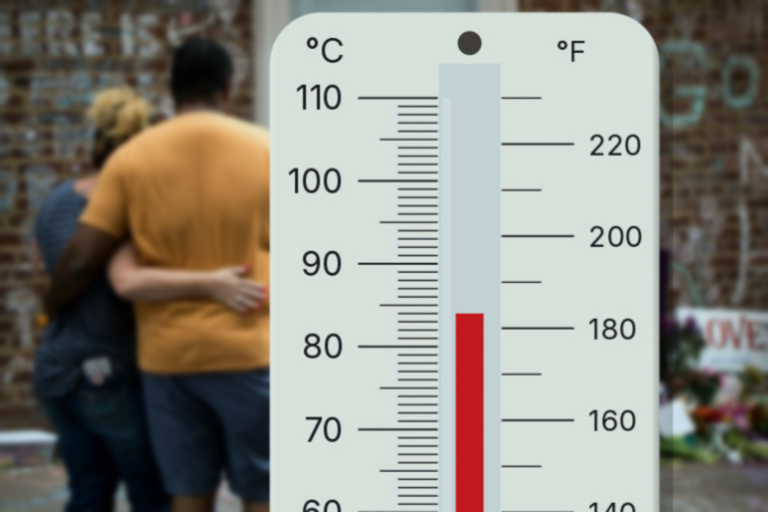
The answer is 84 °C
